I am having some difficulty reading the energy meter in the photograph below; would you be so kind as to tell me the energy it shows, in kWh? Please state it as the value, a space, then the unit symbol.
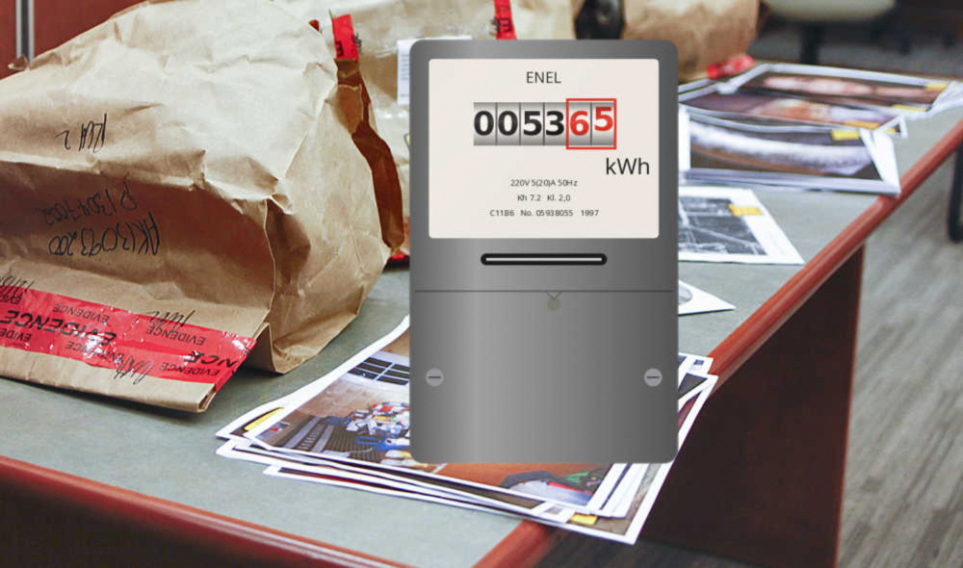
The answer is 53.65 kWh
